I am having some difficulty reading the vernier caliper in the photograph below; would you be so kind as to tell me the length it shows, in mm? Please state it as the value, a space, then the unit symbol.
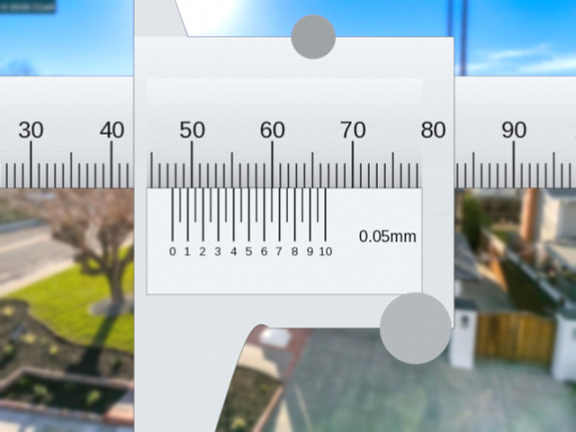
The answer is 47.6 mm
